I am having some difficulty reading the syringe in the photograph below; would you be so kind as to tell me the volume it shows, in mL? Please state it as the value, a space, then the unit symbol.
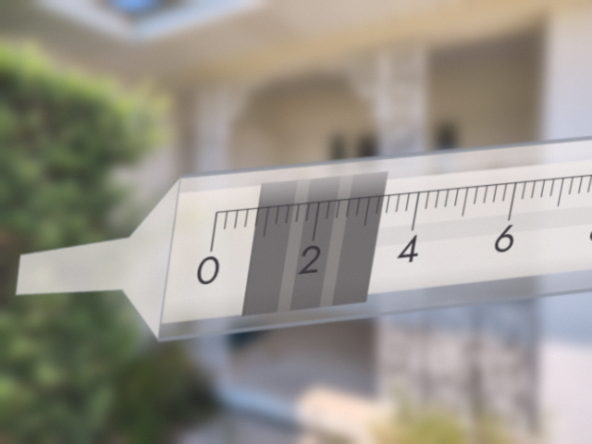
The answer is 0.8 mL
